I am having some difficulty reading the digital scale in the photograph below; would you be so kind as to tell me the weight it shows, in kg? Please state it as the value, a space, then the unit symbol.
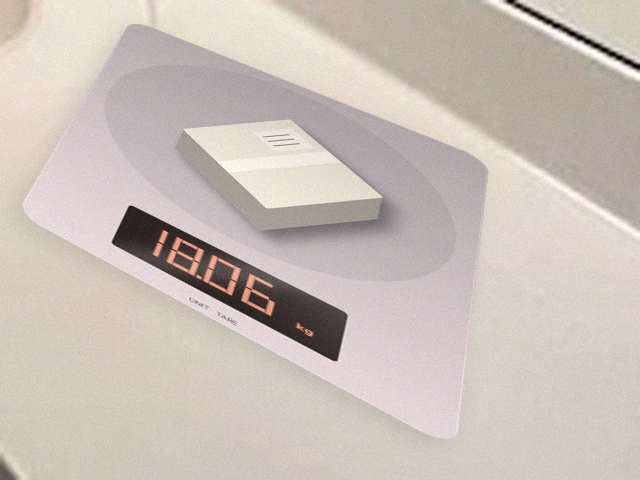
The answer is 18.06 kg
